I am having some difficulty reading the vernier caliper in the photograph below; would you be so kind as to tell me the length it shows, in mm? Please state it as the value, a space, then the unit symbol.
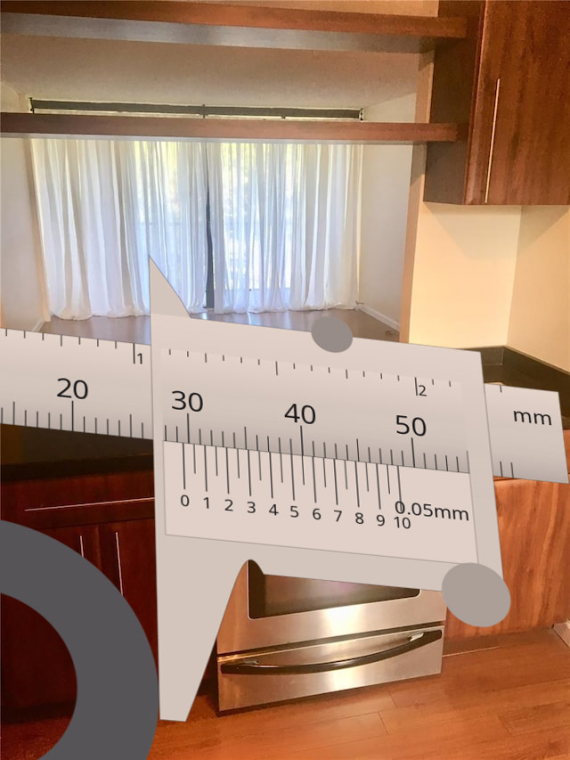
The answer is 29.5 mm
